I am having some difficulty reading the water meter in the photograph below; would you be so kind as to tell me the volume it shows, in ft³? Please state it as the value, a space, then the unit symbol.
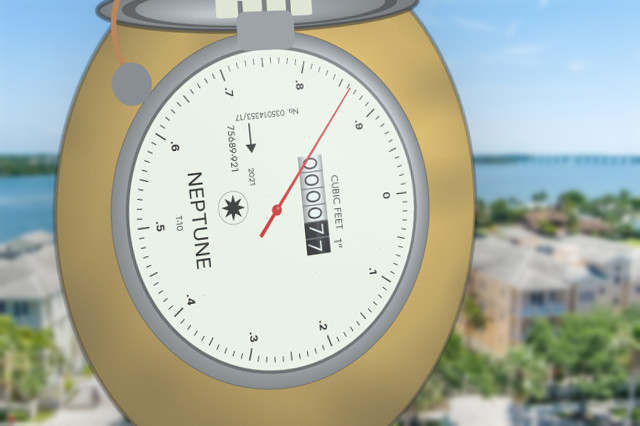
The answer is 76.86 ft³
